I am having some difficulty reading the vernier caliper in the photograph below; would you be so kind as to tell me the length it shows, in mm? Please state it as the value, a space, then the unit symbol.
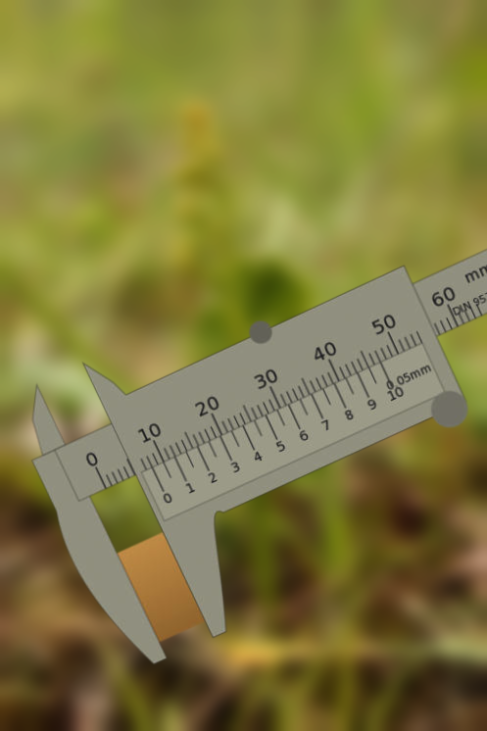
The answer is 8.0 mm
